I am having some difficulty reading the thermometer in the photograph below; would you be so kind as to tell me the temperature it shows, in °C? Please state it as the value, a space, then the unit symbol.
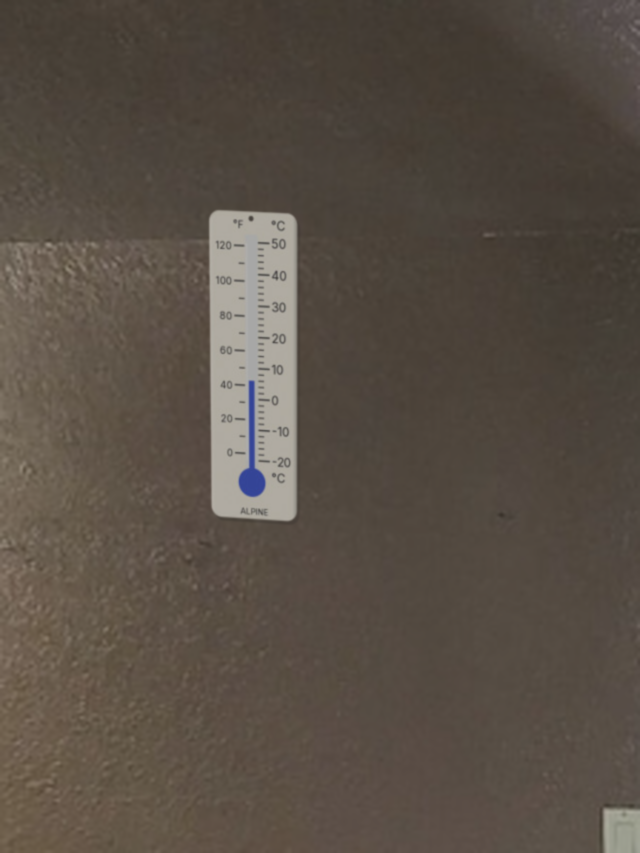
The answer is 6 °C
